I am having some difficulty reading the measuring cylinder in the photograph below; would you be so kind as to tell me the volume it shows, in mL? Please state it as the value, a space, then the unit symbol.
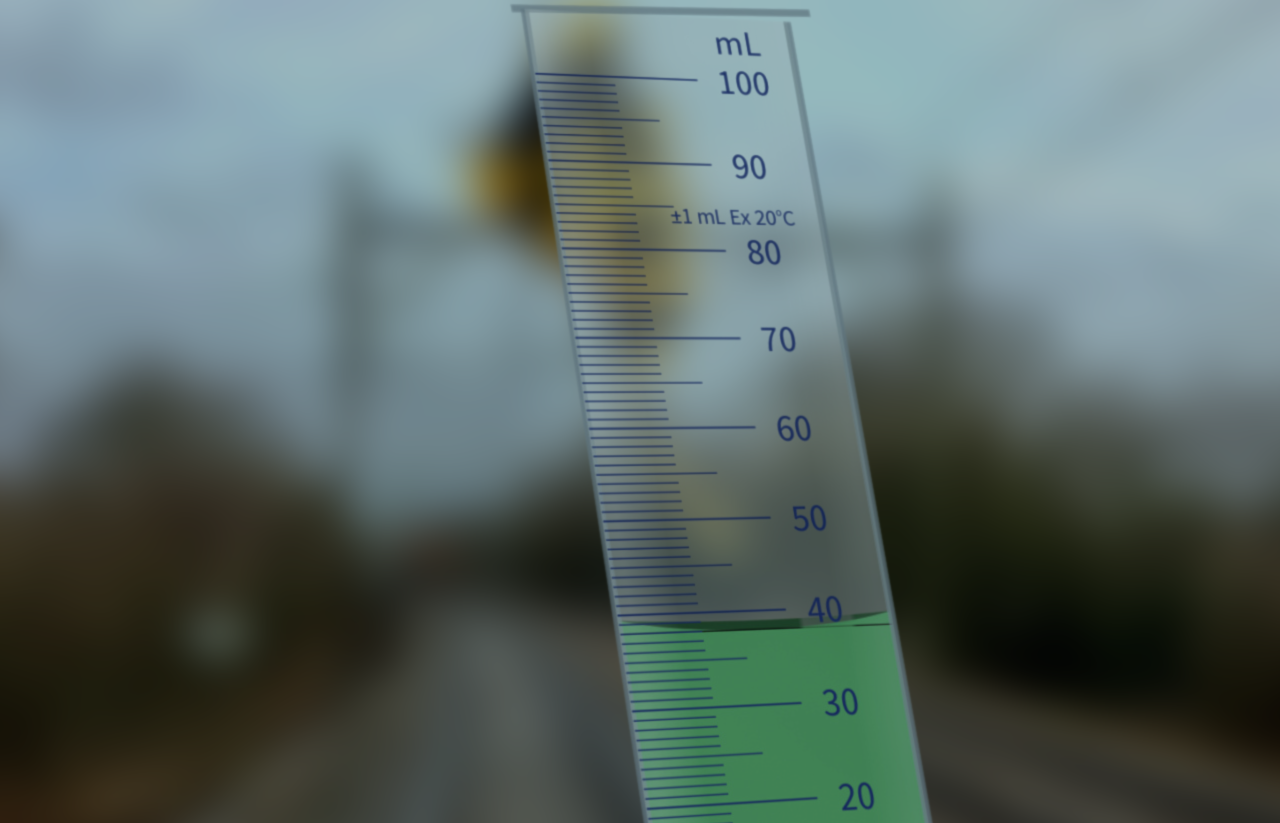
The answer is 38 mL
